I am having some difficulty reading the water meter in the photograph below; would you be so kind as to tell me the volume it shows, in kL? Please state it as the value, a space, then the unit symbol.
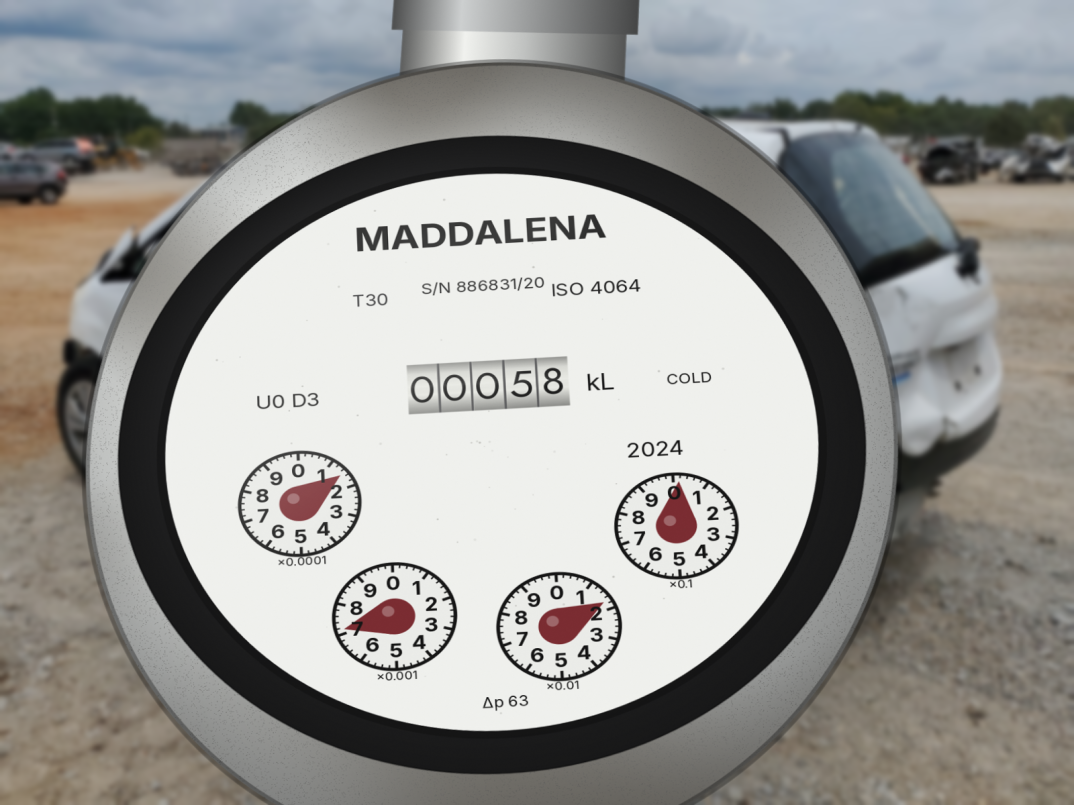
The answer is 58.0171 kL
